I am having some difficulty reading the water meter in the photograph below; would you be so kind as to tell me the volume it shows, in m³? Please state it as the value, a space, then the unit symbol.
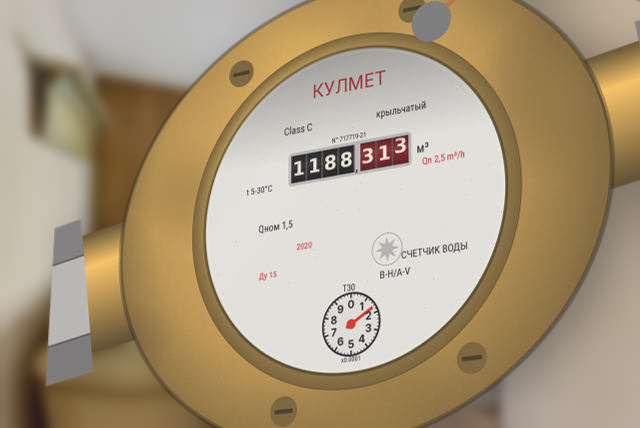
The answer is 1188.3131 m³
